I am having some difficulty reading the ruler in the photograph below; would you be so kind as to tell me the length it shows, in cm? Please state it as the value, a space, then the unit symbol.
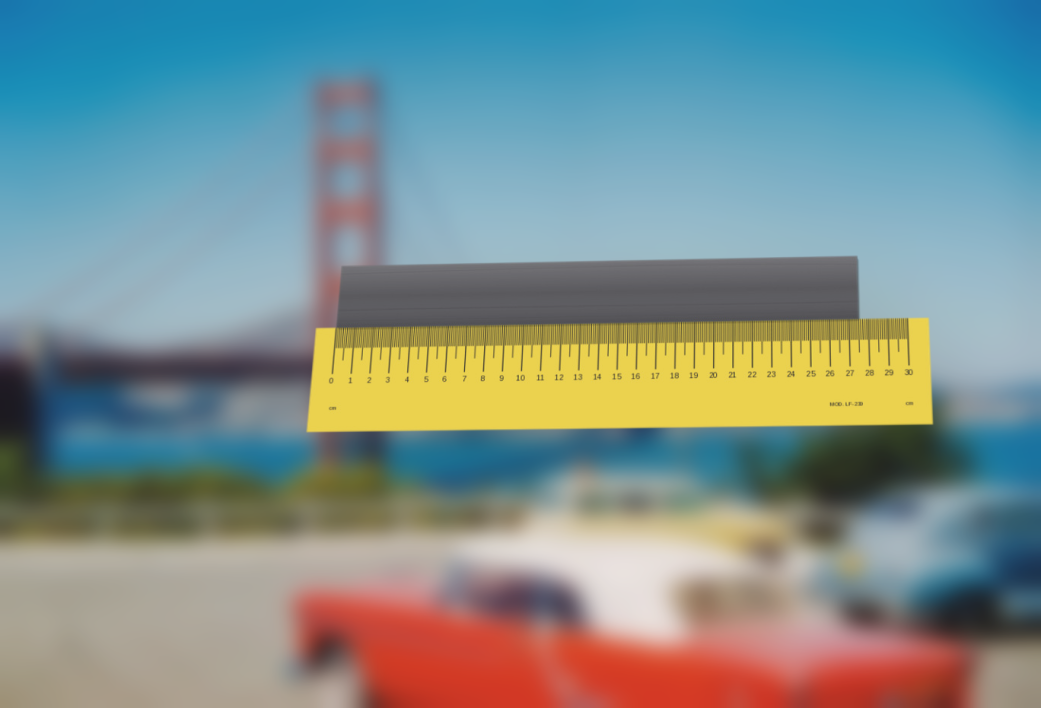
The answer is 27.5 cm
